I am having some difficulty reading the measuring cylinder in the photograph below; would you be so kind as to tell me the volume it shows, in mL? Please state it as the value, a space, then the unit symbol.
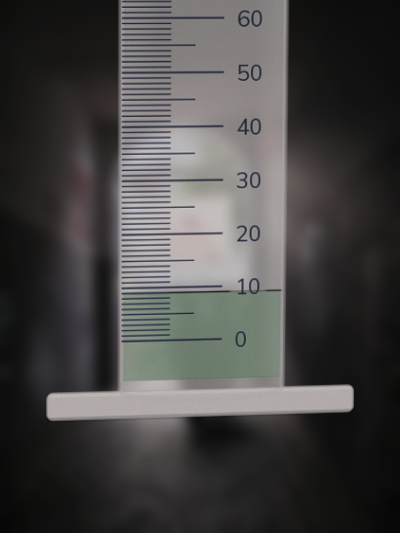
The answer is 9 mL
